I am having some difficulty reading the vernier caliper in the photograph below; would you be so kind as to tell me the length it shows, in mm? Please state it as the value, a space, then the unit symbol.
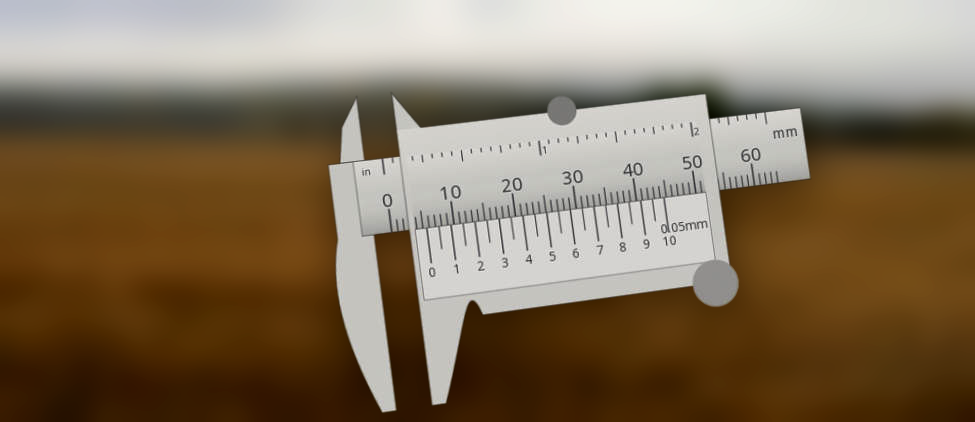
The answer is 5.6 mm
